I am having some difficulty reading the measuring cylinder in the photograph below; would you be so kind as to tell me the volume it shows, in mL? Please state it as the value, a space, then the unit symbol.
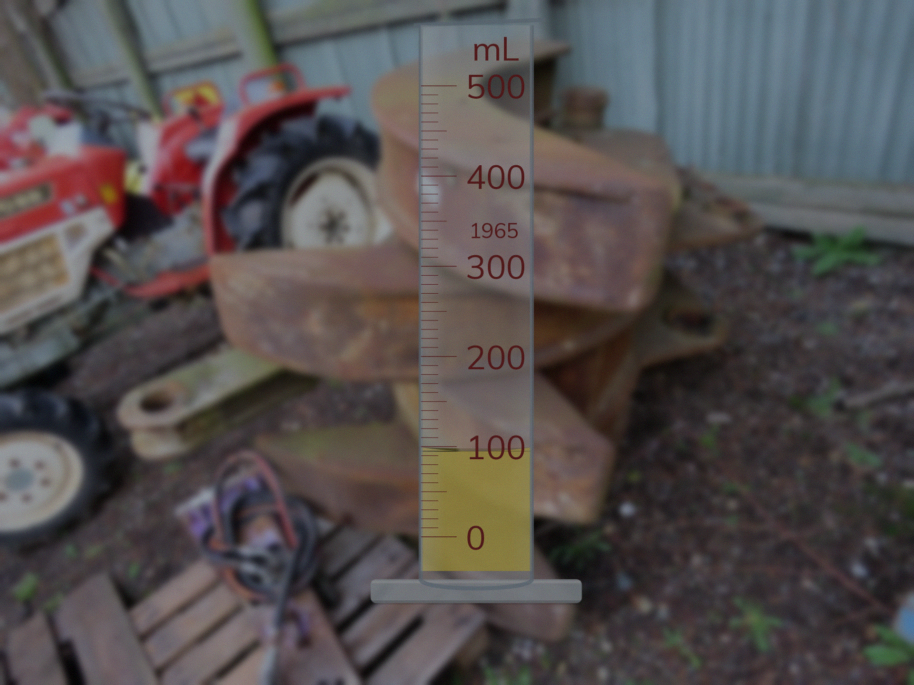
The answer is 95 mL
